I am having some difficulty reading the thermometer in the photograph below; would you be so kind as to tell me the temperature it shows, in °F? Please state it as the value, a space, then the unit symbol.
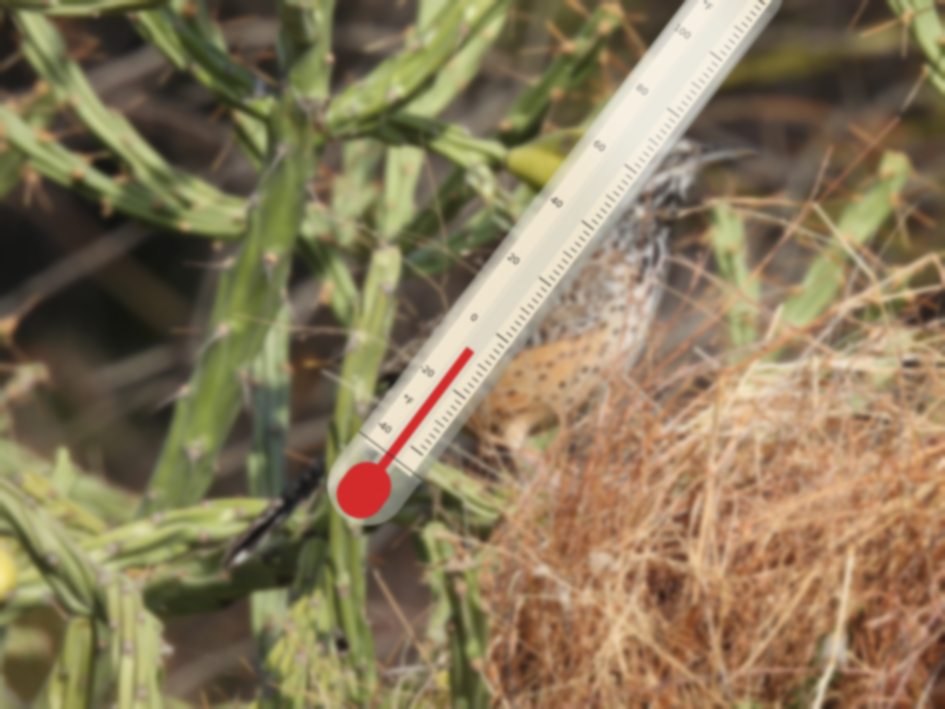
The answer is -8 °F
